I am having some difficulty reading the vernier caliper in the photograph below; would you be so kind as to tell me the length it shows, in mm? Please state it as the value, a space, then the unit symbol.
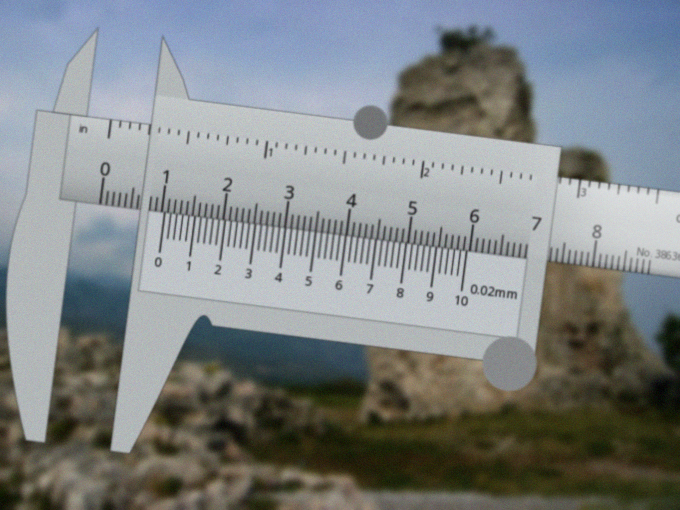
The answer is 10.5 mm
